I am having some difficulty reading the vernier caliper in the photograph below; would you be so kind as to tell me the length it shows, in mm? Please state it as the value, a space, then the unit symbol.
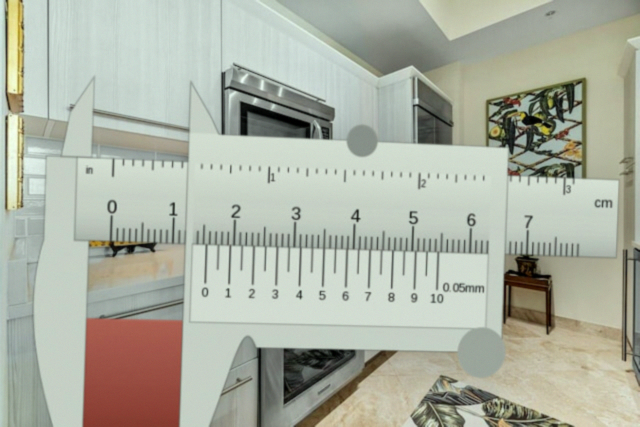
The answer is 15.5 mm
